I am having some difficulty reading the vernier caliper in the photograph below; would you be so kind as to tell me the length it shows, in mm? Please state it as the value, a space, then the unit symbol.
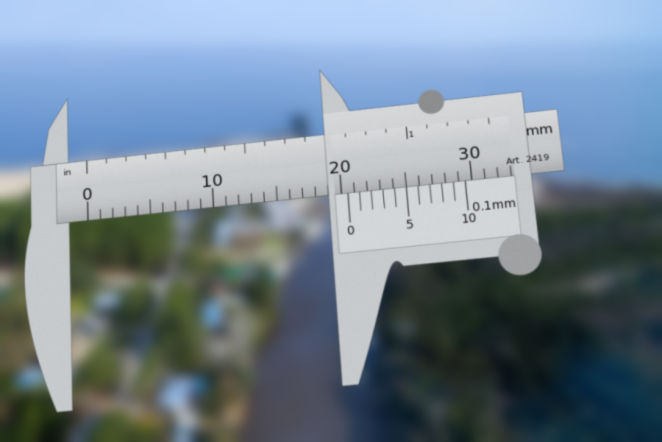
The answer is 20.5 mm
